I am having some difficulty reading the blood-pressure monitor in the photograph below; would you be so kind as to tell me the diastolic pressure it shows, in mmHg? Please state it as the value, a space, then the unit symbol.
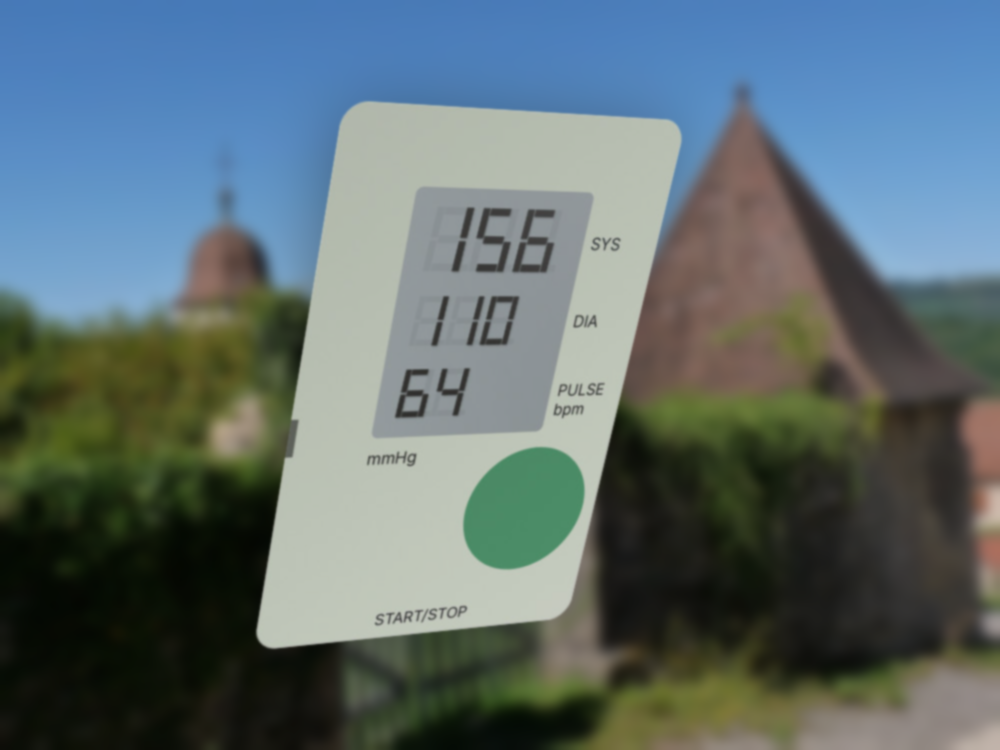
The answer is 110 mmHg
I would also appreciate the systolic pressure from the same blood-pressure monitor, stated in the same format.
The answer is 156 mmHg
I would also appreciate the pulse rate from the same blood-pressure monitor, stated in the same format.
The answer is 64 bpm
